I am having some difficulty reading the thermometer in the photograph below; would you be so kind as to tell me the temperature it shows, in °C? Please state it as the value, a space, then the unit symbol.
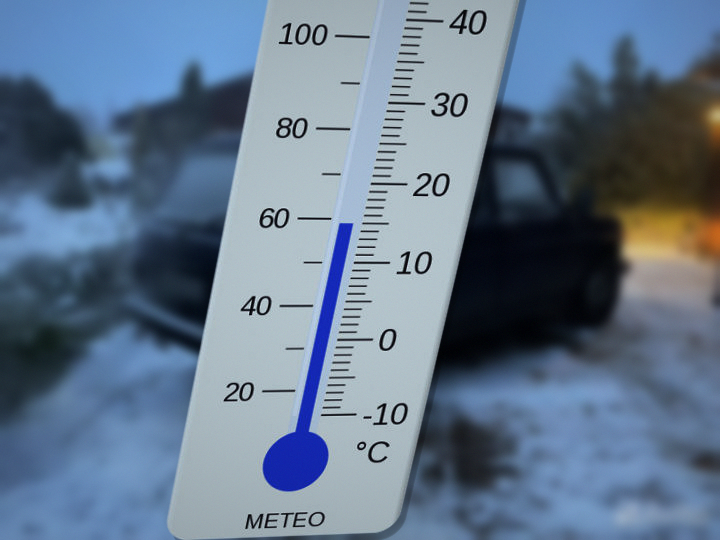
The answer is 15 °C
